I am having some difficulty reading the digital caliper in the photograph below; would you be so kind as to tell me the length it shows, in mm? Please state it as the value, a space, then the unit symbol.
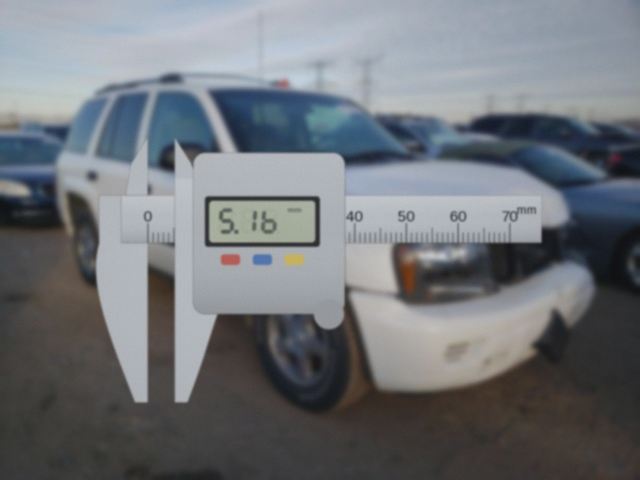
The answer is 5.16 mm
